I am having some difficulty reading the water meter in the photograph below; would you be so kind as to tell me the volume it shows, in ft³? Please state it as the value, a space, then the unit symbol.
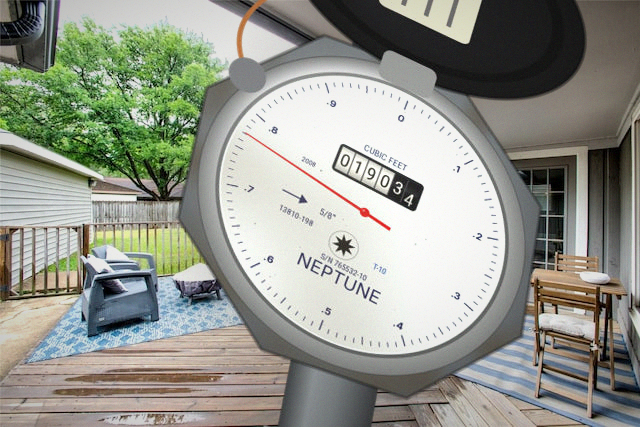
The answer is 19033.77 ft³
